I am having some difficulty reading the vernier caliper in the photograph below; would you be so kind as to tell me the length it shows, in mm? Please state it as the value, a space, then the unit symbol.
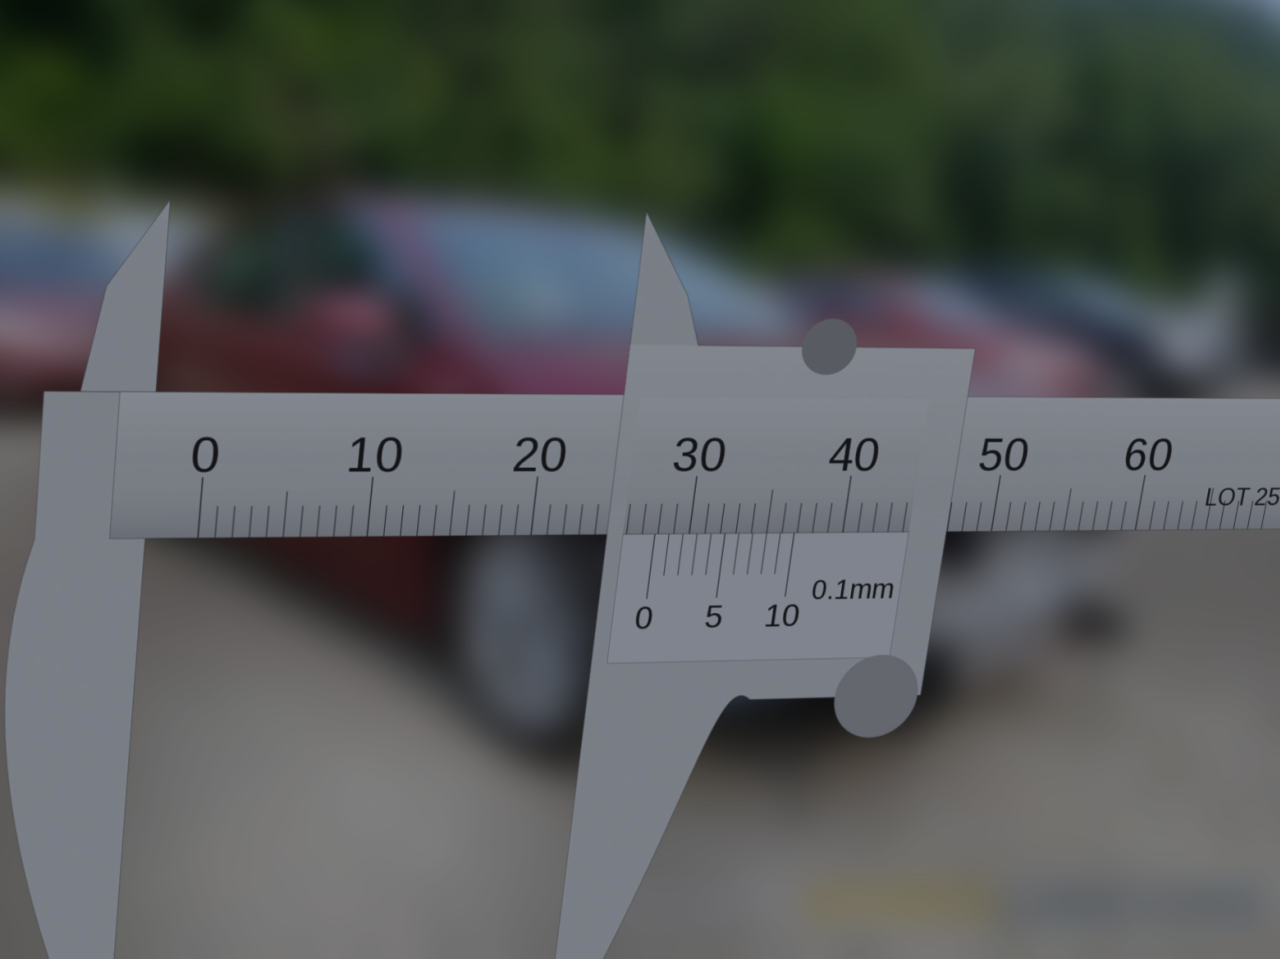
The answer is 27.8 mm
